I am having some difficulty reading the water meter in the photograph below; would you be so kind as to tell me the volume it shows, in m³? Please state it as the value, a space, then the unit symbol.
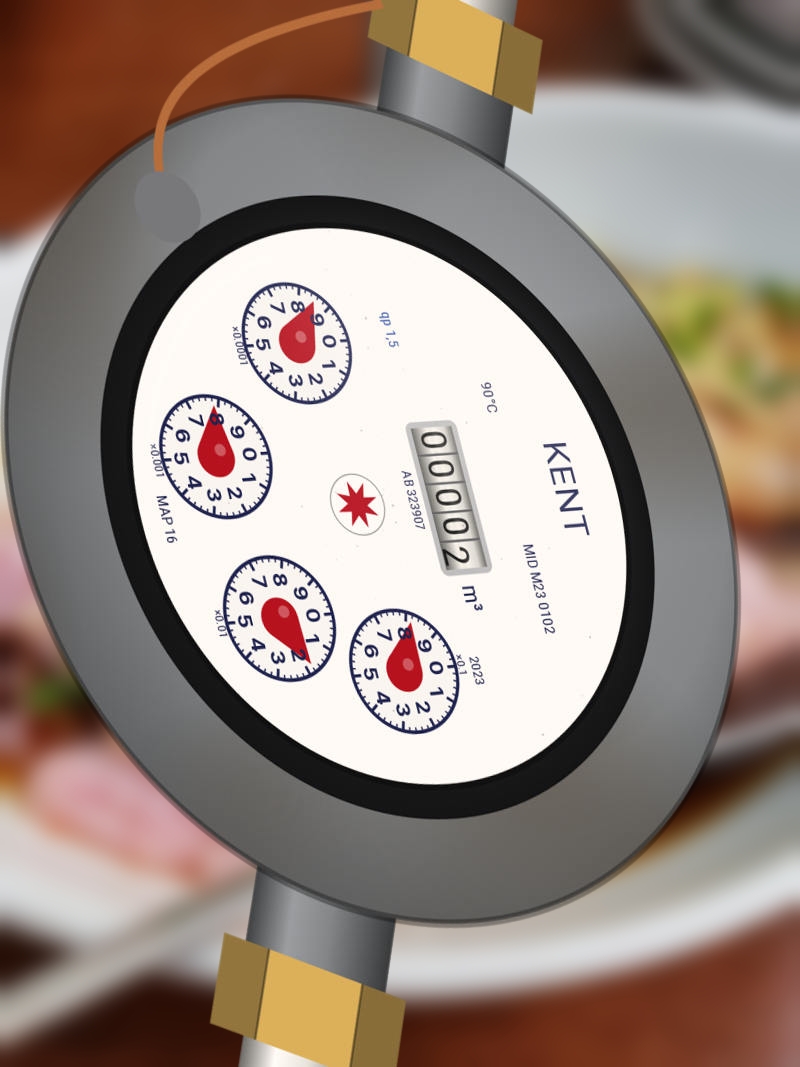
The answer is 1.8178 m³
